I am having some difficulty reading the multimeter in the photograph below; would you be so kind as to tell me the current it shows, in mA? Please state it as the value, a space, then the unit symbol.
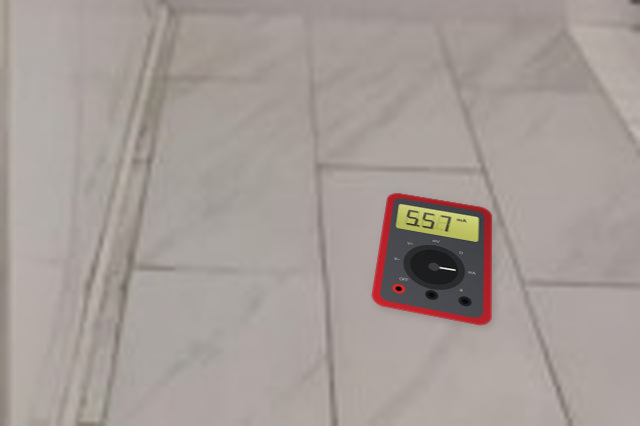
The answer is 5.57 mA
